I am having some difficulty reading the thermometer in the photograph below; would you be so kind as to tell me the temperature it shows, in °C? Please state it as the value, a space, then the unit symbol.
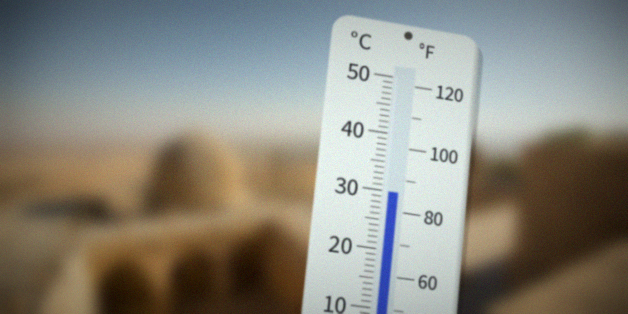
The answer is 30 °C
